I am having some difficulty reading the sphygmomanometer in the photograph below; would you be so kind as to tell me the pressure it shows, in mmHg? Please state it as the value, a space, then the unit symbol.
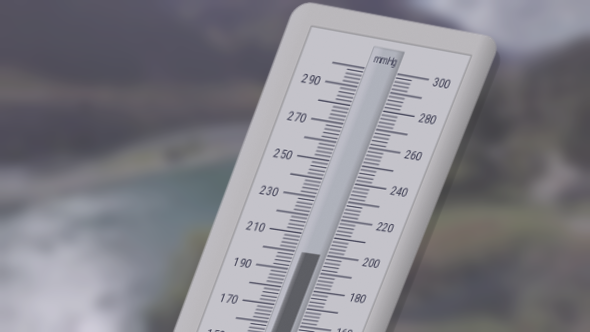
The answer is 200 mmHg
